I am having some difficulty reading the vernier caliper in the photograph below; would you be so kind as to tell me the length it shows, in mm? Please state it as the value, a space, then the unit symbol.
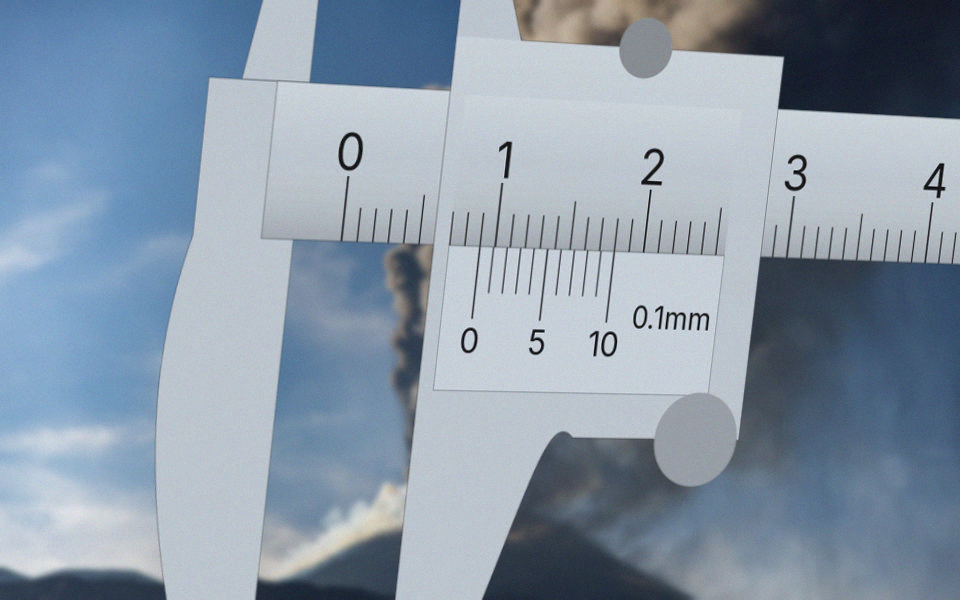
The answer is 9.0 mm
